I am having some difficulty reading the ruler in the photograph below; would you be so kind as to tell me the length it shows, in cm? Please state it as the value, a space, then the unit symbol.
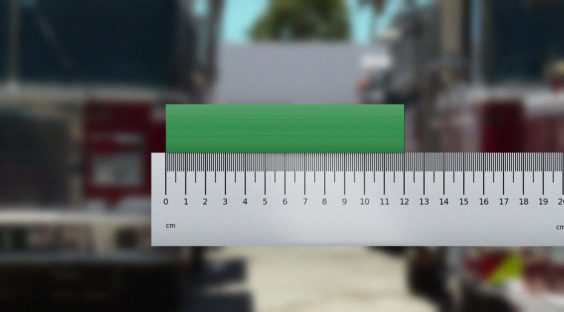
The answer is 12 cm
